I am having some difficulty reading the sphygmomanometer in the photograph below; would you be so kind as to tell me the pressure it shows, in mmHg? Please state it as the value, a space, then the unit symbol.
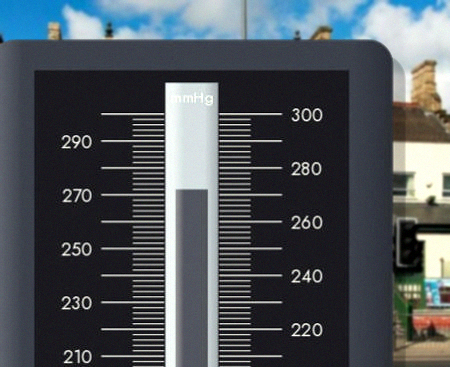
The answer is 272 mmHg
